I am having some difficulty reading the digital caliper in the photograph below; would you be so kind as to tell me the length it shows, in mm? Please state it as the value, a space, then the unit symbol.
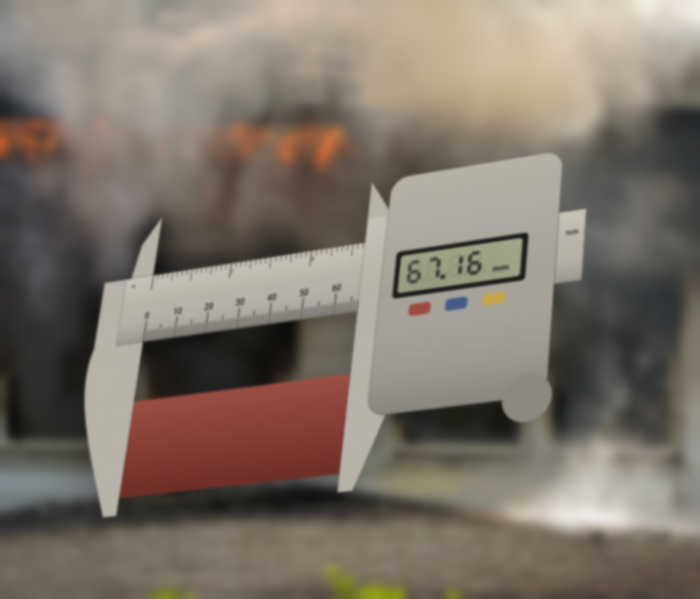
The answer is 67.16 mm
